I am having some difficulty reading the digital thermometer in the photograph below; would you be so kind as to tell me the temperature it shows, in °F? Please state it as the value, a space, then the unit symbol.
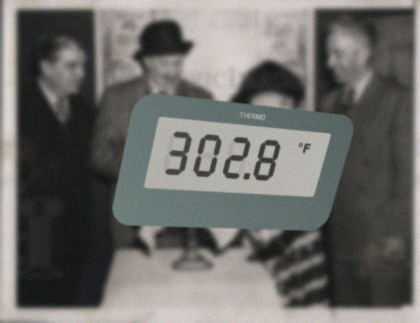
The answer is 302.8 °F
